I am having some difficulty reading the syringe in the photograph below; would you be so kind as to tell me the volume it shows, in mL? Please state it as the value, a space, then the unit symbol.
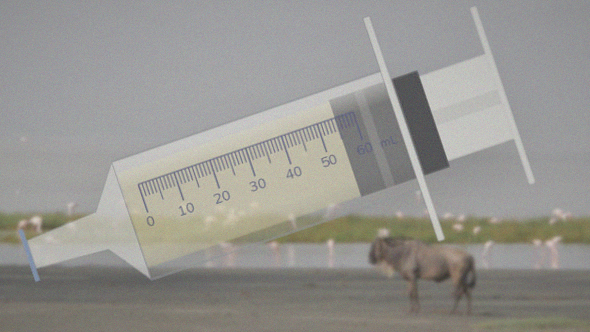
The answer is 55 mL
